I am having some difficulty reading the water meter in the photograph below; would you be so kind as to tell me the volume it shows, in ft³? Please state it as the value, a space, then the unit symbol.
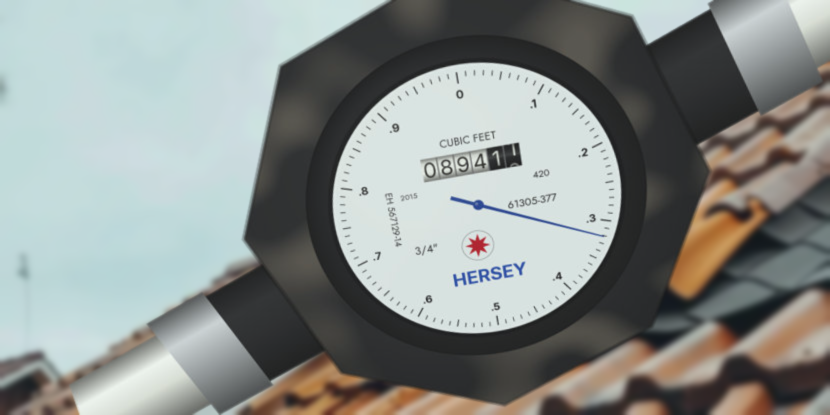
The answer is 89411.32 ft³
